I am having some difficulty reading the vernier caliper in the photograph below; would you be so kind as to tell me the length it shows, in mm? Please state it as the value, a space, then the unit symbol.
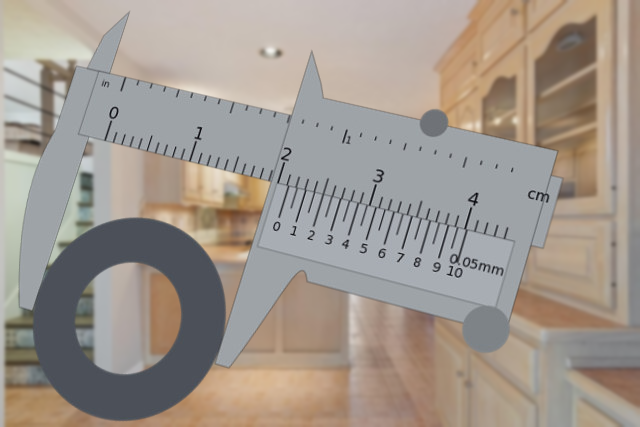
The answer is 21.2 mm
